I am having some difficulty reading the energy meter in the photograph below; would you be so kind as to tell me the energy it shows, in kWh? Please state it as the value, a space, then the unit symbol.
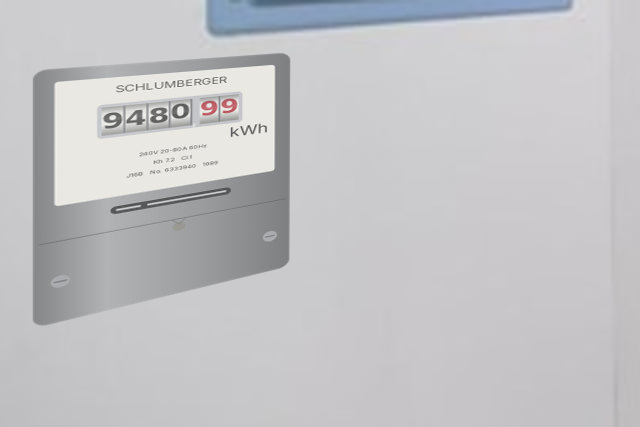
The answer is 9480.99 kWh
